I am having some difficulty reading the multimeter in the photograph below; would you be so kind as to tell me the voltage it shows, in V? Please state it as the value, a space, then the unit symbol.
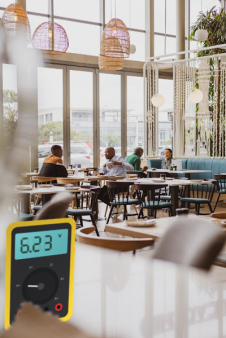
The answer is 6.23 V
